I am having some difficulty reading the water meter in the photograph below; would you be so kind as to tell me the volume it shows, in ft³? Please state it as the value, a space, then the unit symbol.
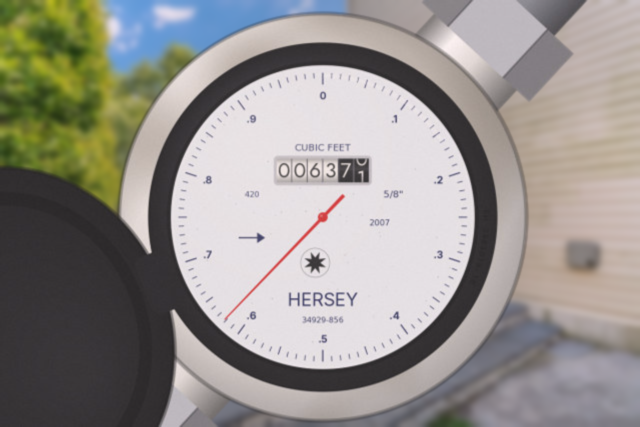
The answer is 6370.62 ft³
